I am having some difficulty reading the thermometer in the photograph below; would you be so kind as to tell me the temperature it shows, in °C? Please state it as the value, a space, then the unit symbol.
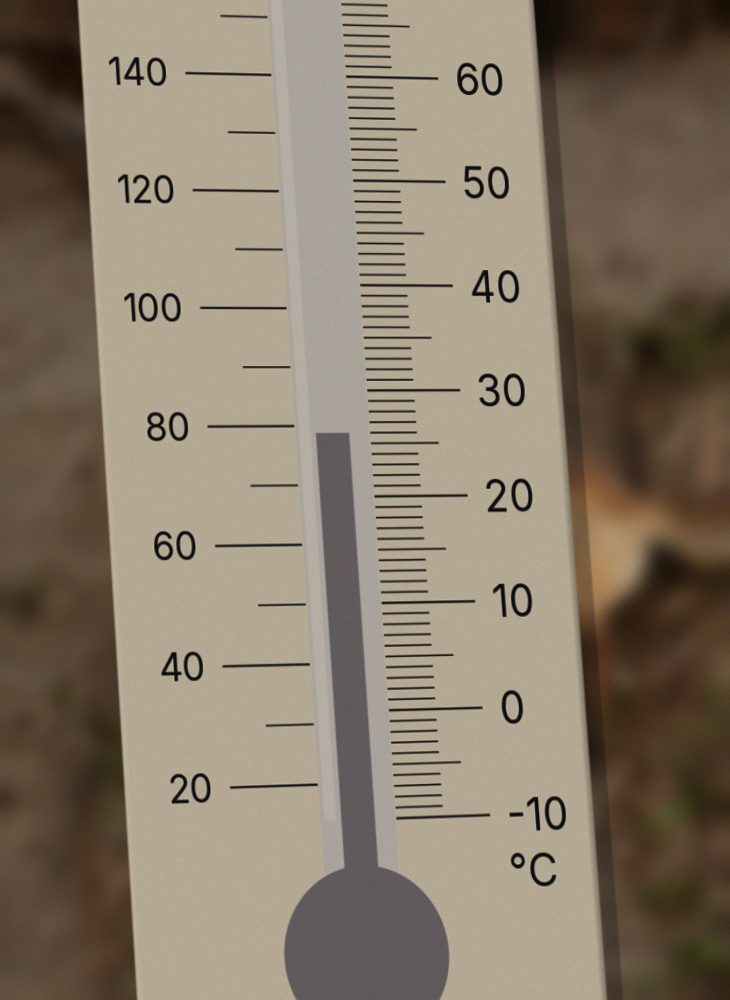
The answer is 26 °C
